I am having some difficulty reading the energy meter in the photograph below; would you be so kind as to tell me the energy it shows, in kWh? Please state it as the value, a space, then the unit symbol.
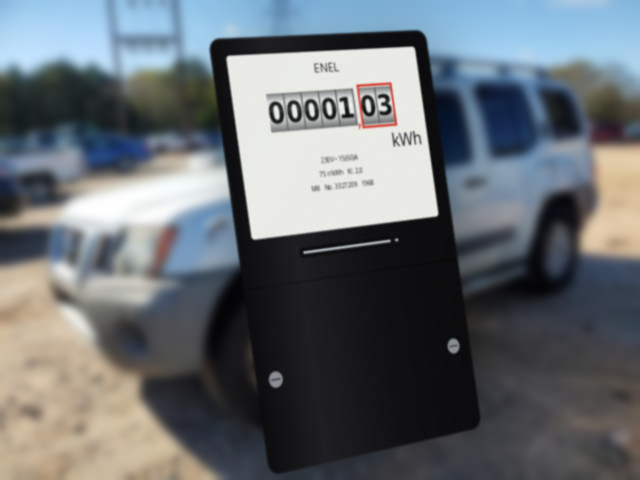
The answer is 1.03 kWh
